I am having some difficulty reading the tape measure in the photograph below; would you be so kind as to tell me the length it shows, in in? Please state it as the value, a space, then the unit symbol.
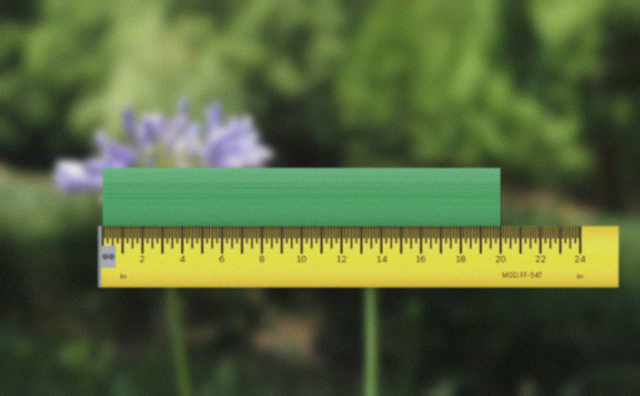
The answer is 20 in
